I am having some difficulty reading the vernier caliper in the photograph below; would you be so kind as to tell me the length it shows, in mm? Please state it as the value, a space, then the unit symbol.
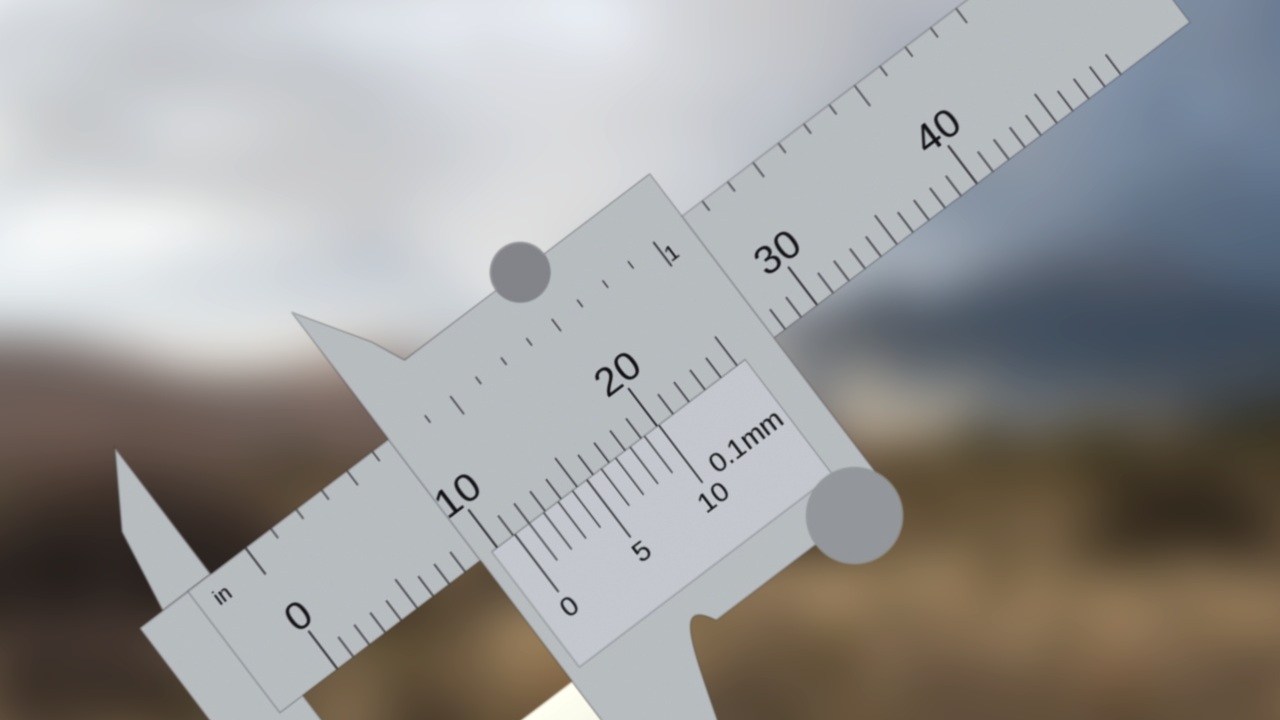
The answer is 11.1 mm
